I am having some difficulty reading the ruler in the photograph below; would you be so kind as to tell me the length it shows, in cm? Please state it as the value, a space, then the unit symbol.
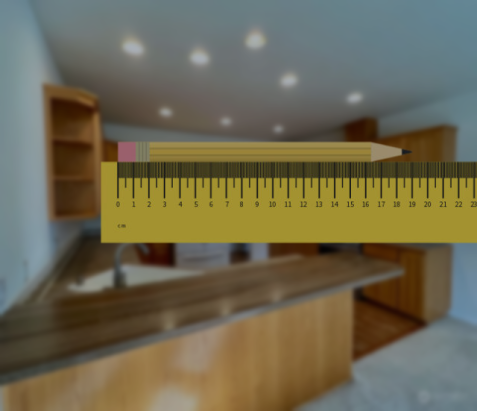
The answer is 19 cm
